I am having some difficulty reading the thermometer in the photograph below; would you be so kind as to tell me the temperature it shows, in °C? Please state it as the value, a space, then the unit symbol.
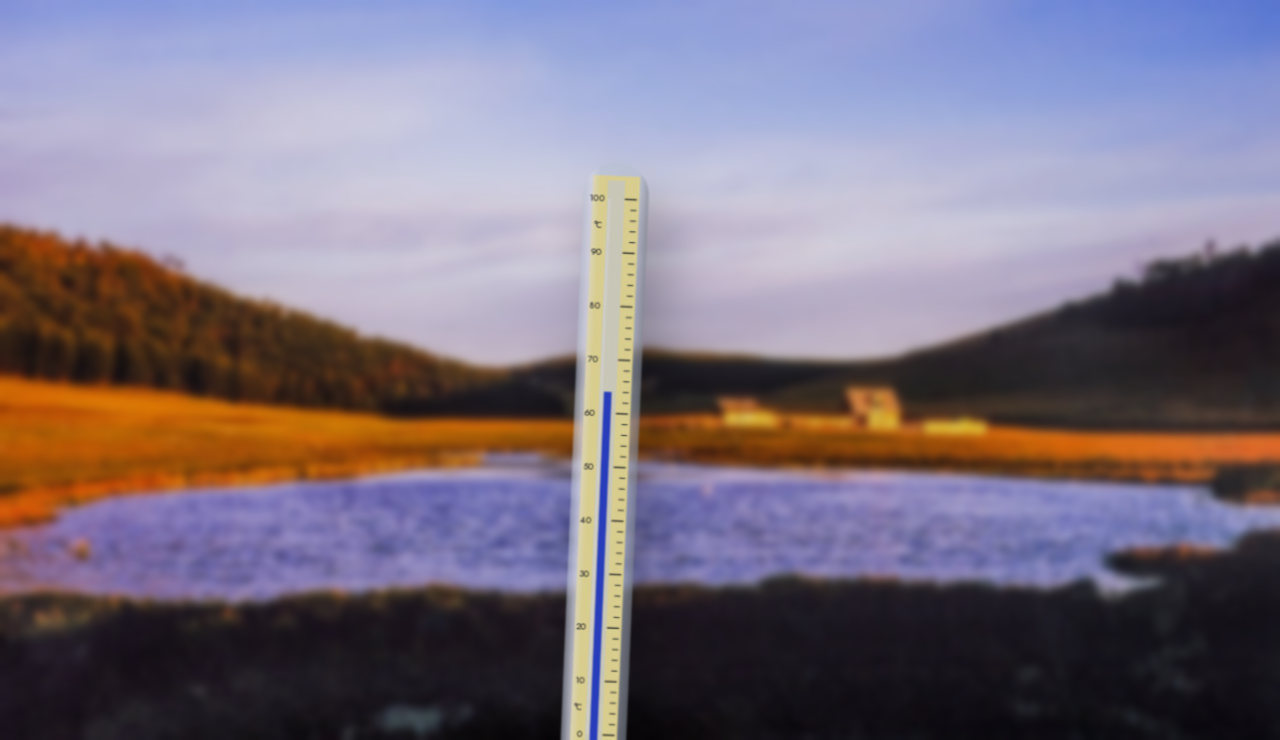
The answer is 64 °C
